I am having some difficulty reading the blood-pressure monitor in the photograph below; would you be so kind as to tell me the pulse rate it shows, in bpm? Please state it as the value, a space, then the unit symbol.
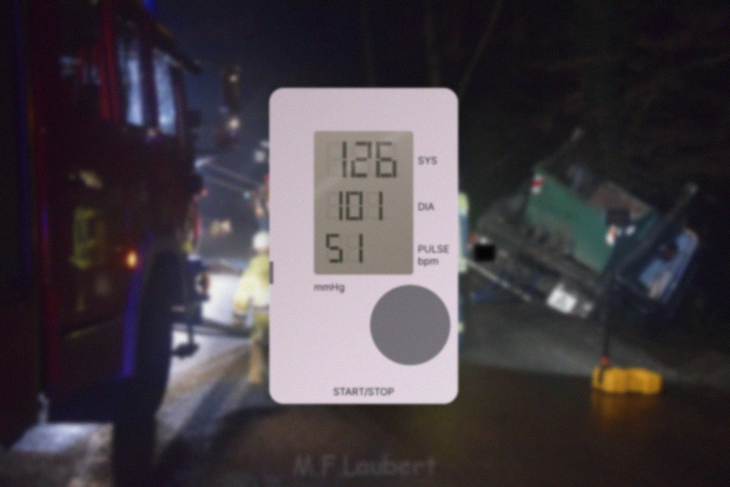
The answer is 51 bpm
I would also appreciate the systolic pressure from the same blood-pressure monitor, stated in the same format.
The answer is 126 mmHg
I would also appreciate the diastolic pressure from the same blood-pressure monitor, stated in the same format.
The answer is 101 mmHg
